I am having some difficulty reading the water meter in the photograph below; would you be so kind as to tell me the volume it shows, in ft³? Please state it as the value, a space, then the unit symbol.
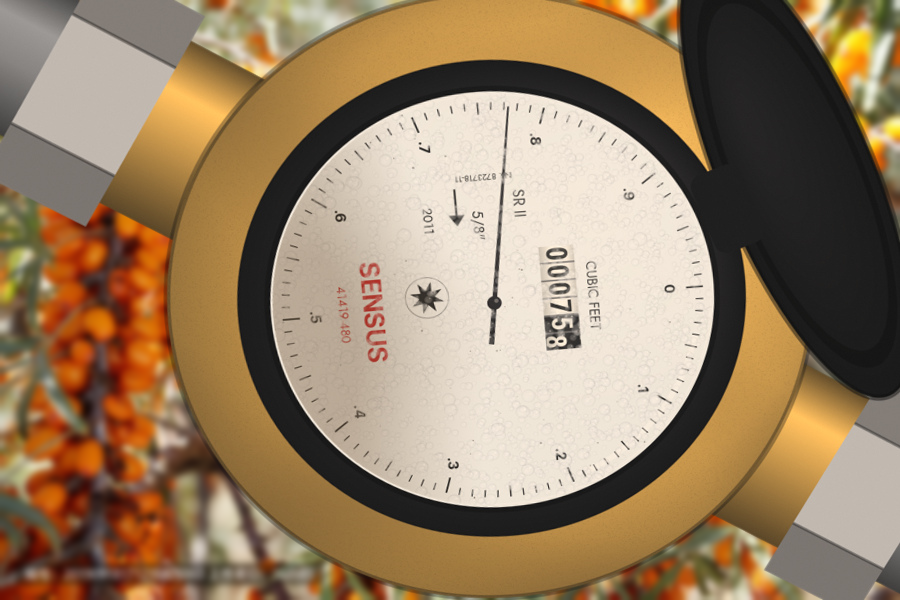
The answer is 757.77 ft³
